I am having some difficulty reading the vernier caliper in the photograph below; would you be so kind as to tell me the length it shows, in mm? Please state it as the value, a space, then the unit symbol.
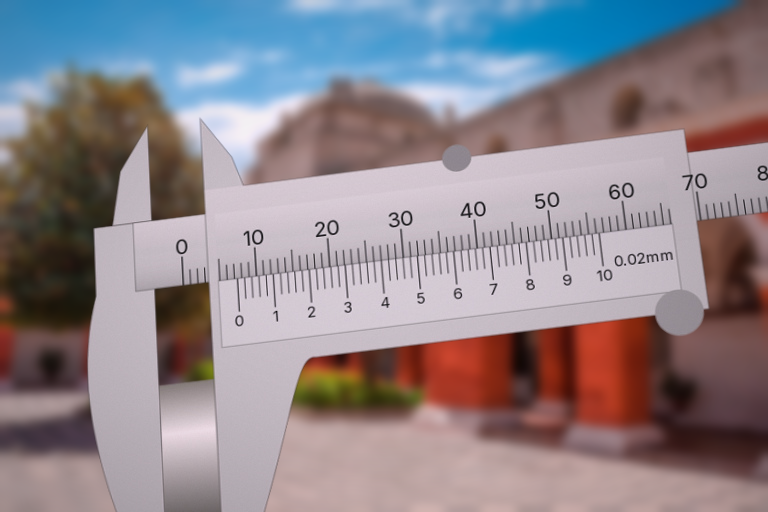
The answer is 7.4 mm
